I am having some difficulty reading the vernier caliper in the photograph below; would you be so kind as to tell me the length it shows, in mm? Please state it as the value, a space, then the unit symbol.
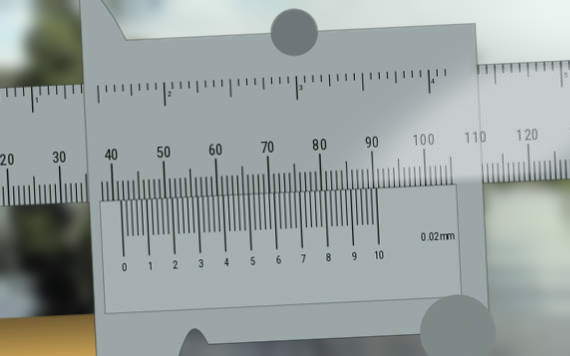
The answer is 41.5 mm
